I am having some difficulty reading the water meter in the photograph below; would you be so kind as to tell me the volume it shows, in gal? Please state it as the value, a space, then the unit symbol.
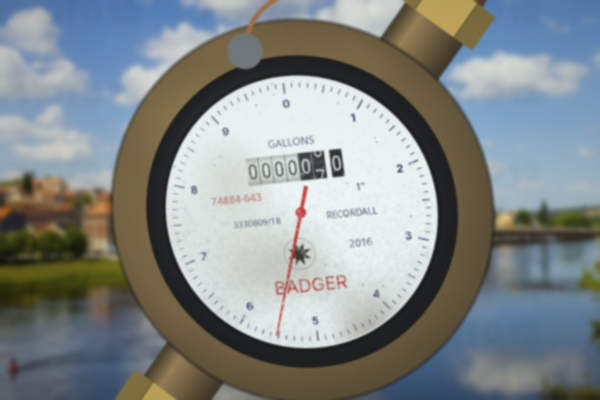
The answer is 65.5 gal
